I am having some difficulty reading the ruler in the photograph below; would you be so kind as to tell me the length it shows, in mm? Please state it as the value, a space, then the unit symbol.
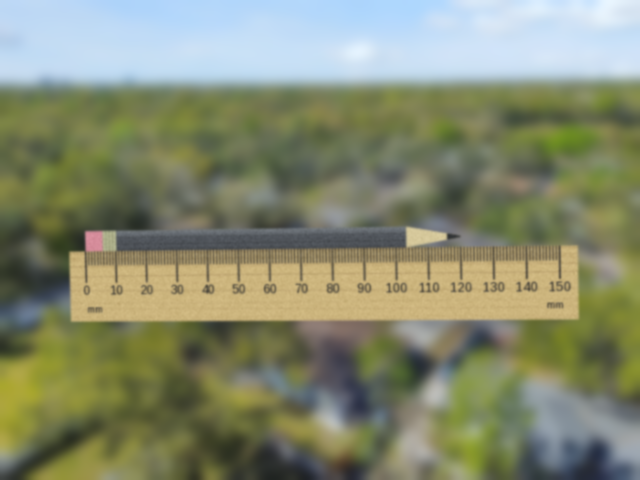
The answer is 120 mm
